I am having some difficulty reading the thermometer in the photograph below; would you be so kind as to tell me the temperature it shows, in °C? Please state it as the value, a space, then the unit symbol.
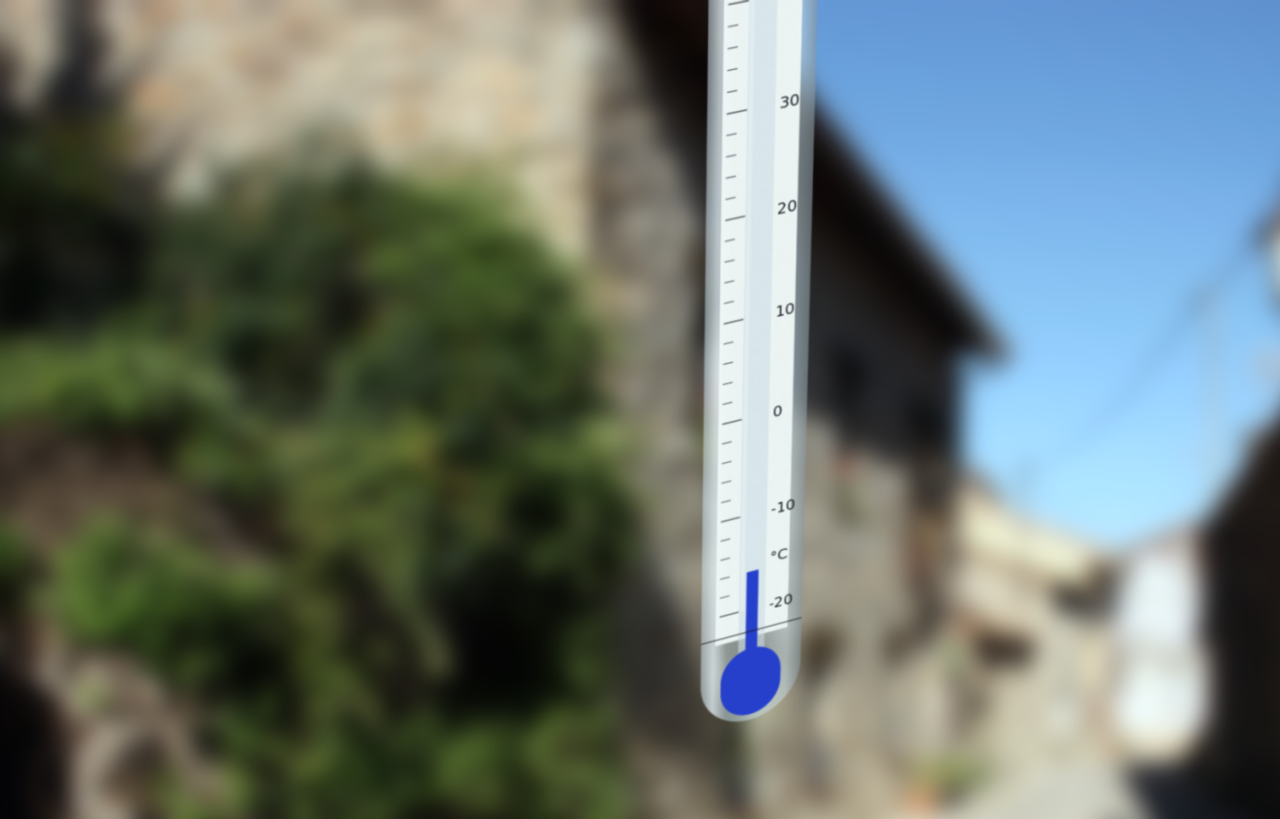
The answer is -16 °C
